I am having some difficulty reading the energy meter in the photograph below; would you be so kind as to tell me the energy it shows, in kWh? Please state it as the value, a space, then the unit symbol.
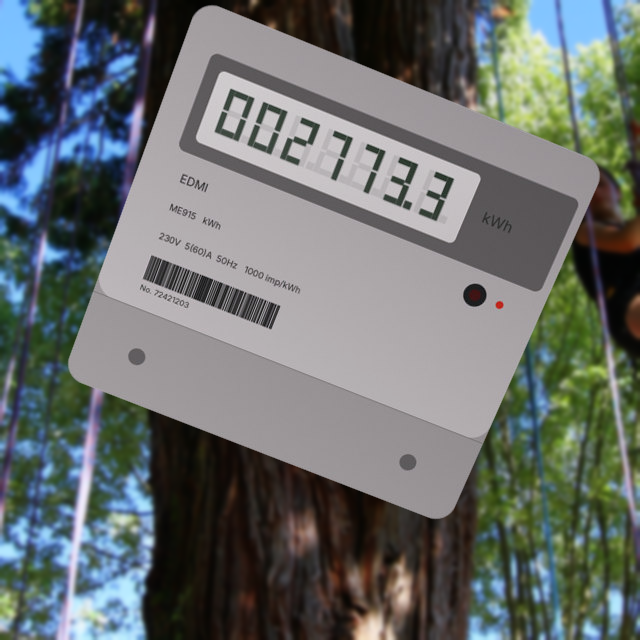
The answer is 2773.3 kWh
